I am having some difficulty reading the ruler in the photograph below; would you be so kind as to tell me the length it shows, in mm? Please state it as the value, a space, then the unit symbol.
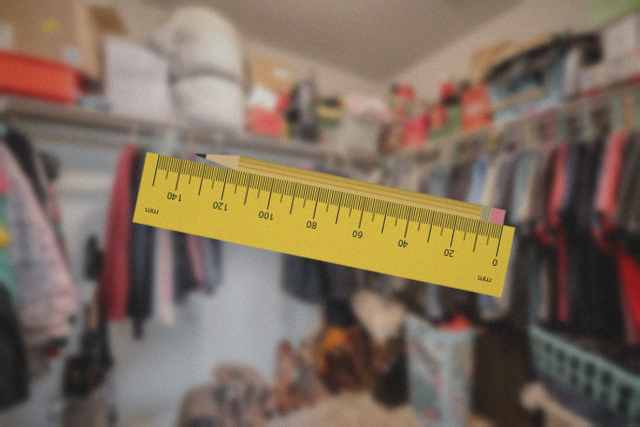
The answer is 135 mm
